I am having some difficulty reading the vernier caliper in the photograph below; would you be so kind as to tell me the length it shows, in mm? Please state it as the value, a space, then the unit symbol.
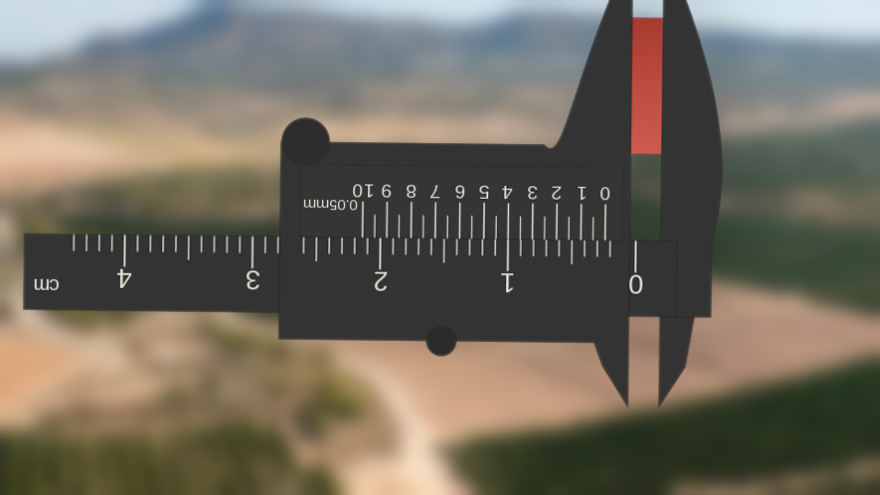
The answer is 2.4 mm
